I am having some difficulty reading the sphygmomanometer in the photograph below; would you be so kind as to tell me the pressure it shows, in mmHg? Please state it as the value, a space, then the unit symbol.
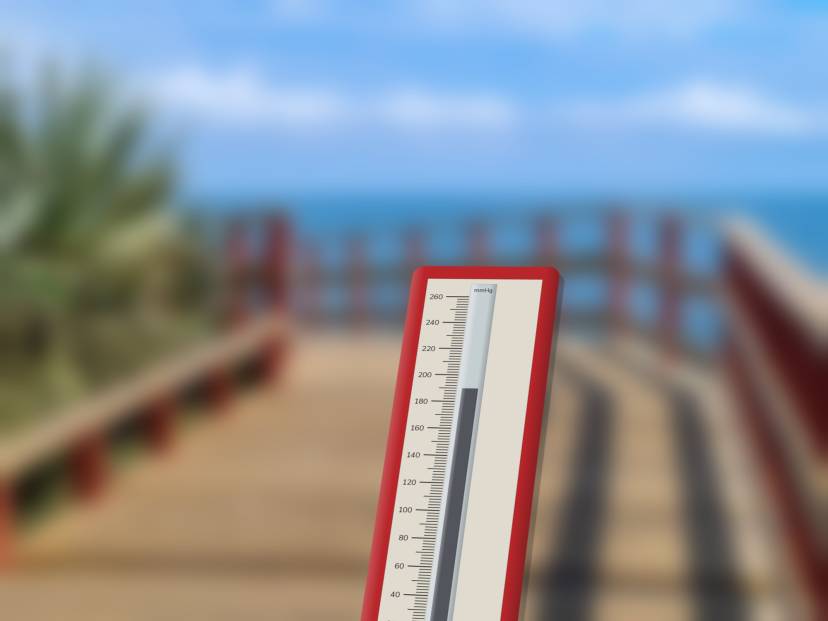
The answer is 190 mmHg
